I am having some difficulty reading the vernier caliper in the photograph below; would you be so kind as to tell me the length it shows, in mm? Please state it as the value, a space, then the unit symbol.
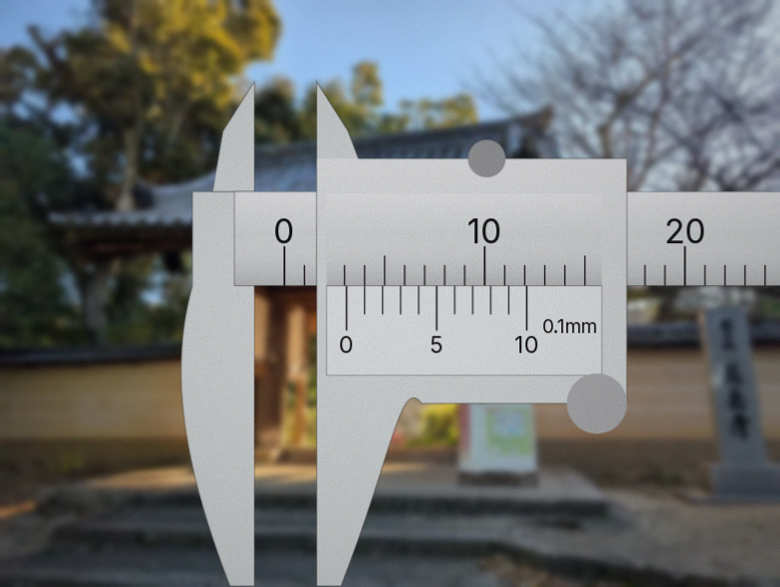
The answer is 3.1 mm
